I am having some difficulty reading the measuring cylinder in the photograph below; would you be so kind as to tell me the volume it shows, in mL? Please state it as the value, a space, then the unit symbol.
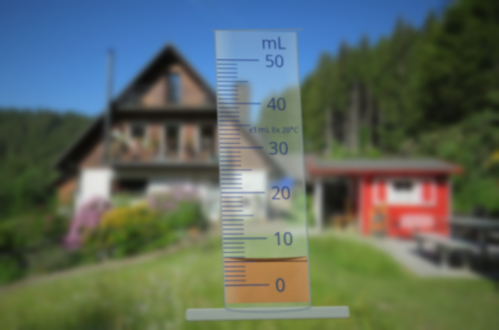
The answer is 5 mL
